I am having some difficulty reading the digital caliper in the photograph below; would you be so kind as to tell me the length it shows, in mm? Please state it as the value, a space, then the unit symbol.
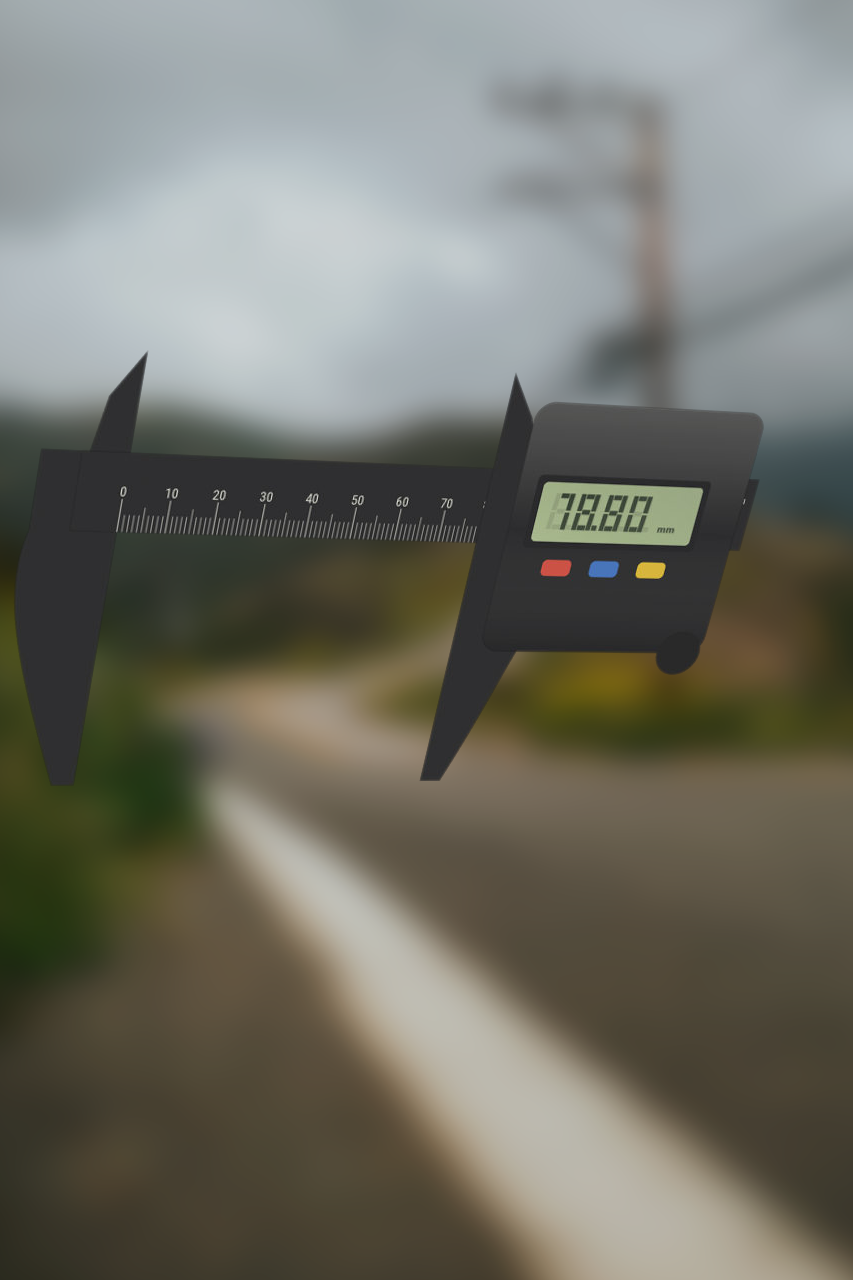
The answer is 78.80 mm
